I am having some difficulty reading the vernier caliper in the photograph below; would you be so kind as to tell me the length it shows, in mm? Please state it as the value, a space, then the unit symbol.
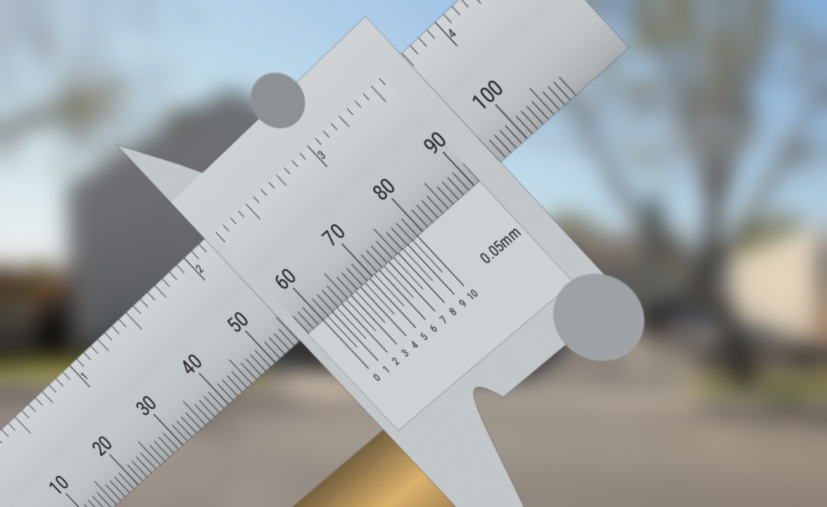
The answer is 60.0 mm
